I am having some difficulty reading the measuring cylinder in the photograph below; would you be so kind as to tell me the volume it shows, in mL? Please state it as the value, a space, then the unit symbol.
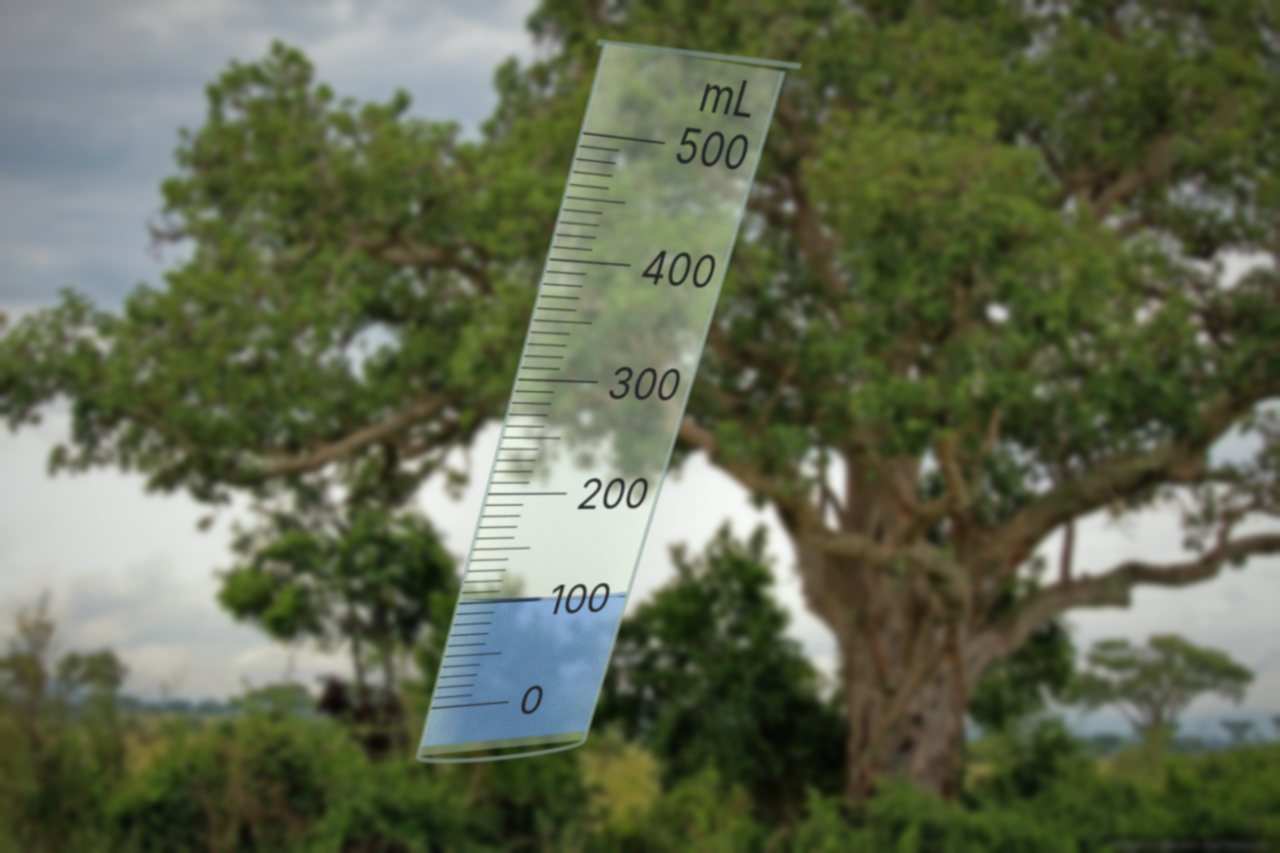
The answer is 100 mL
